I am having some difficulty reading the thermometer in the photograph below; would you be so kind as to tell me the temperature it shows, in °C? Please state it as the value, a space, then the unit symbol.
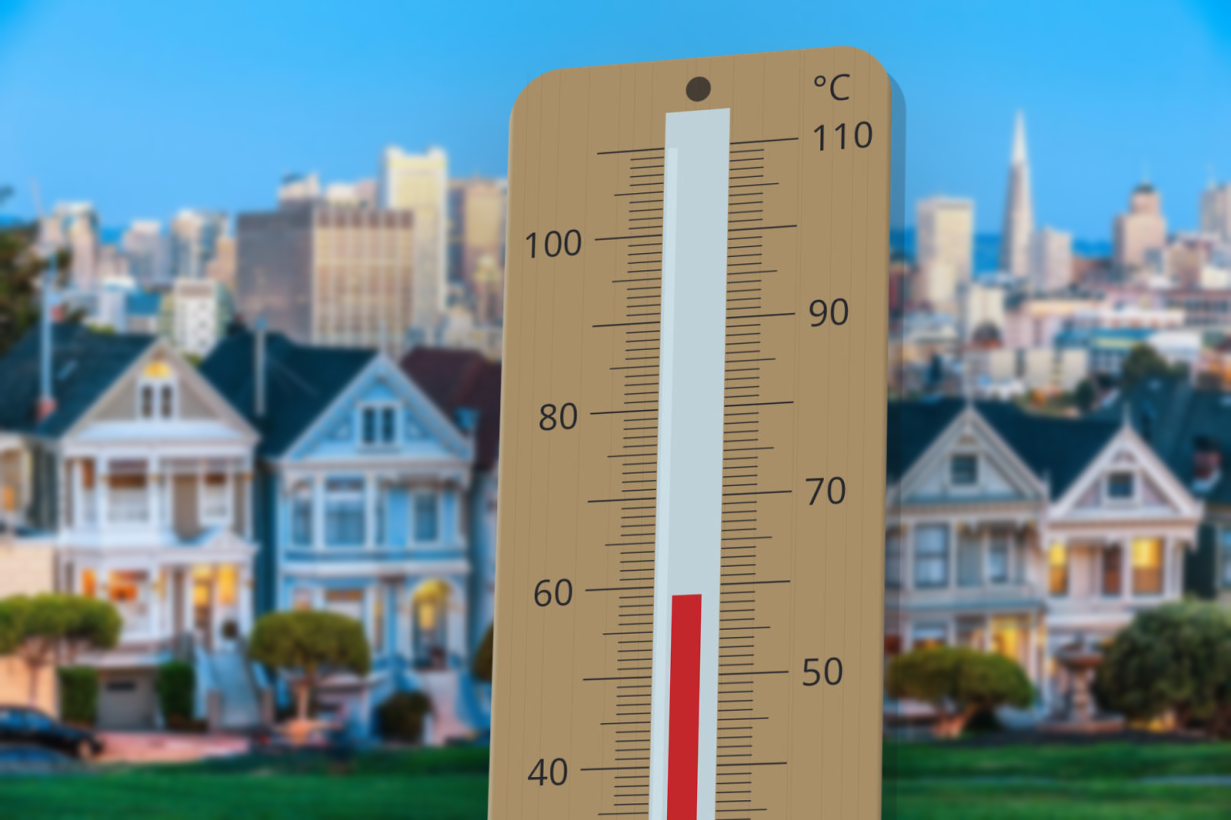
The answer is 59 °C
